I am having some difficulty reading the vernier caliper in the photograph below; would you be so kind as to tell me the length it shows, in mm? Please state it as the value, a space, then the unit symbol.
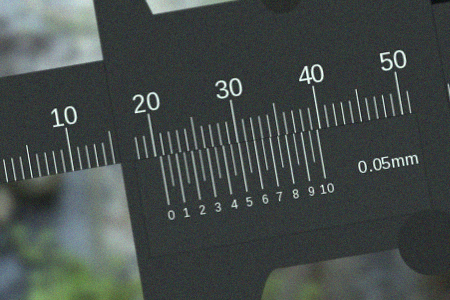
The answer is 20.6 mm
